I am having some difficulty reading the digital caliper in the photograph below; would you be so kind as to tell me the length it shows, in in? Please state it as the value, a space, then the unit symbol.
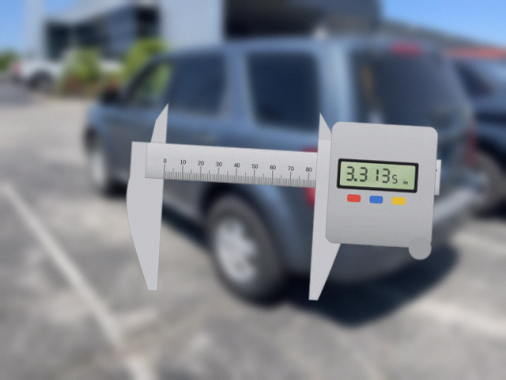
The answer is 3.3135 in
